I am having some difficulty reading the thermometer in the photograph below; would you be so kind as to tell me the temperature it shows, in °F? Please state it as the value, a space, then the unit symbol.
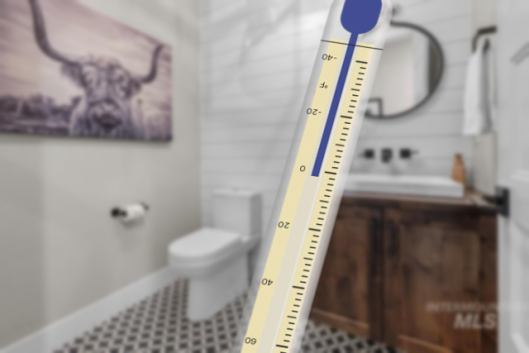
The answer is 2 °F
